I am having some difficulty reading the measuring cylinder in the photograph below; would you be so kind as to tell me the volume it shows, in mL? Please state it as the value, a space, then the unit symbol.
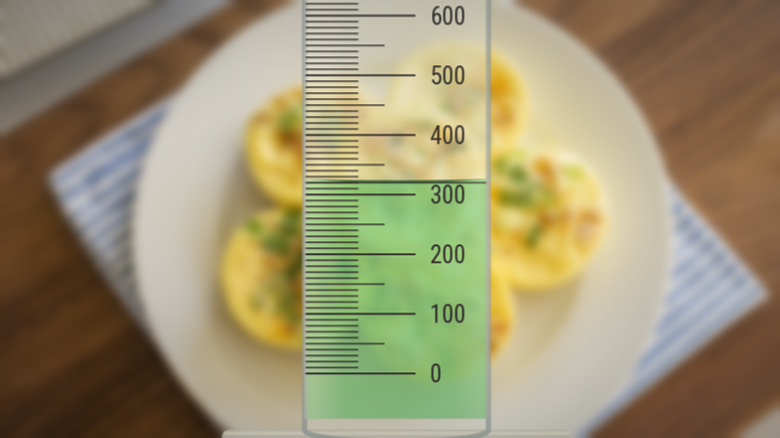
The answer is 320 mL
